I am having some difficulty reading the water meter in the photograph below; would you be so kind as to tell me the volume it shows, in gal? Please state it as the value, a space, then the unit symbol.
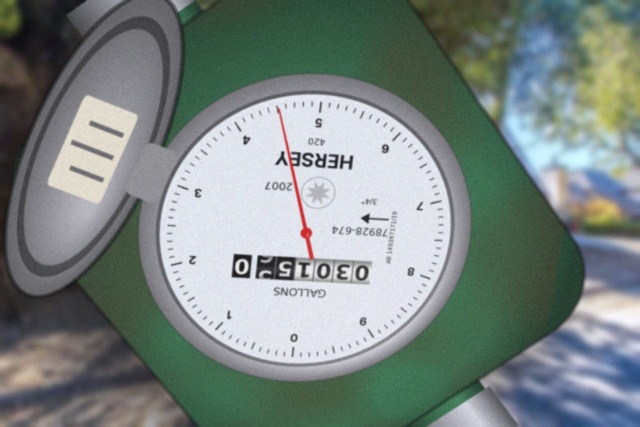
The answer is 301554.5 gal
